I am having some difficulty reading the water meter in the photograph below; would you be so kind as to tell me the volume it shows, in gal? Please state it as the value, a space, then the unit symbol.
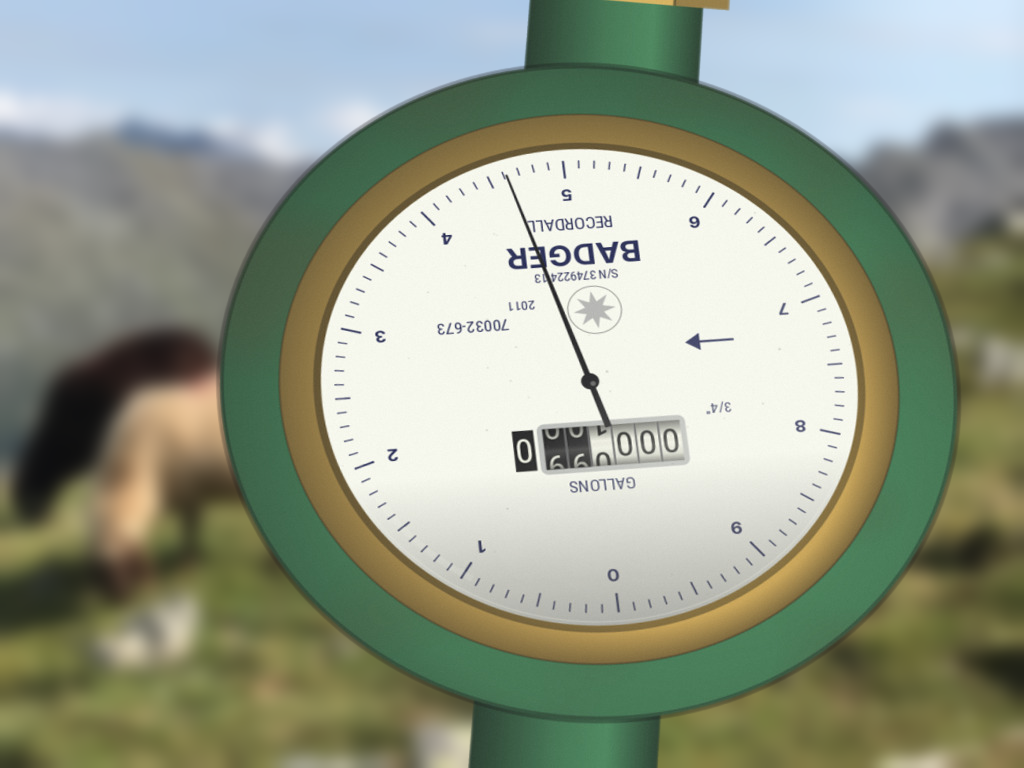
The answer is 994.6 gal
